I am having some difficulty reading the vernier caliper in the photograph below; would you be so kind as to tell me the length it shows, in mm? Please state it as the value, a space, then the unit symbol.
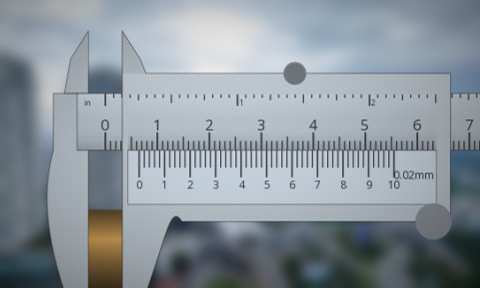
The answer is 6.5 mm
